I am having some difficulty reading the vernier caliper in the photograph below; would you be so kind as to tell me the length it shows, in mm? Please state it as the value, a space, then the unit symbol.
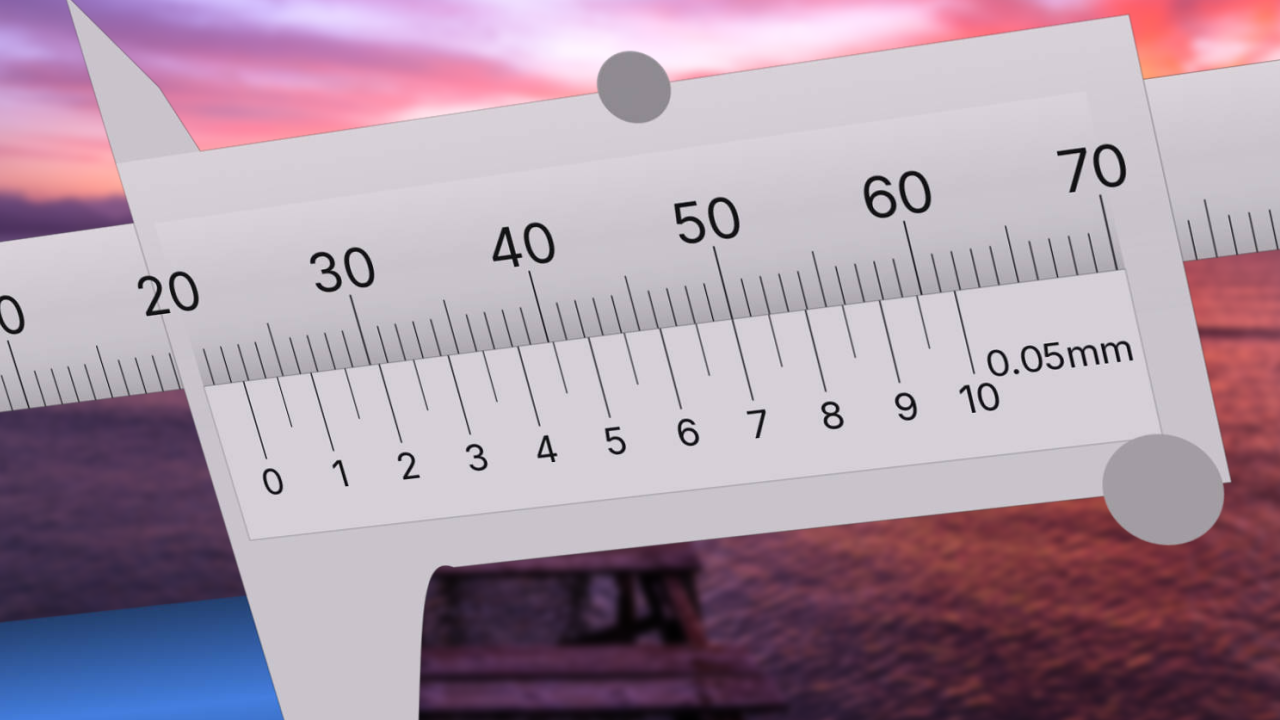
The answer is 22.7 mm
